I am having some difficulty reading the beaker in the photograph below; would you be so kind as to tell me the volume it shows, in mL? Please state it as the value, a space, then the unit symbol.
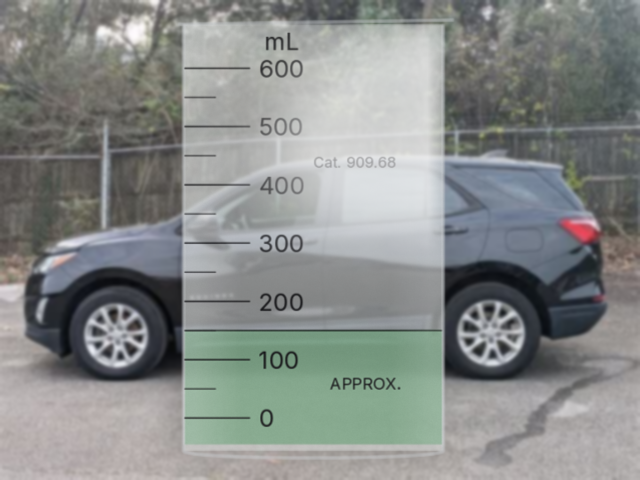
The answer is 150 mL
